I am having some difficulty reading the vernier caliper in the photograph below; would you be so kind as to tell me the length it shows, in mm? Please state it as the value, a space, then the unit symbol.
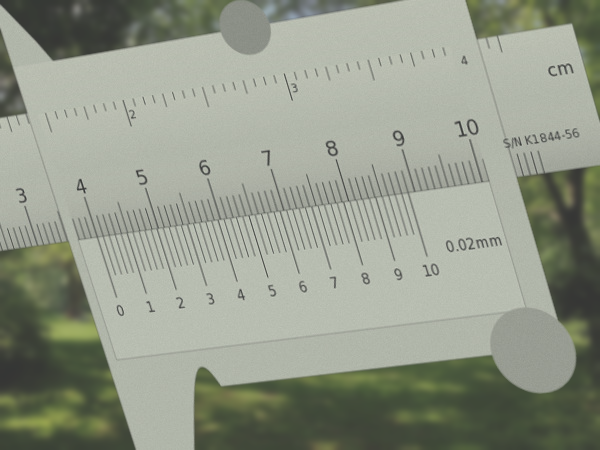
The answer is 40.0 mm
